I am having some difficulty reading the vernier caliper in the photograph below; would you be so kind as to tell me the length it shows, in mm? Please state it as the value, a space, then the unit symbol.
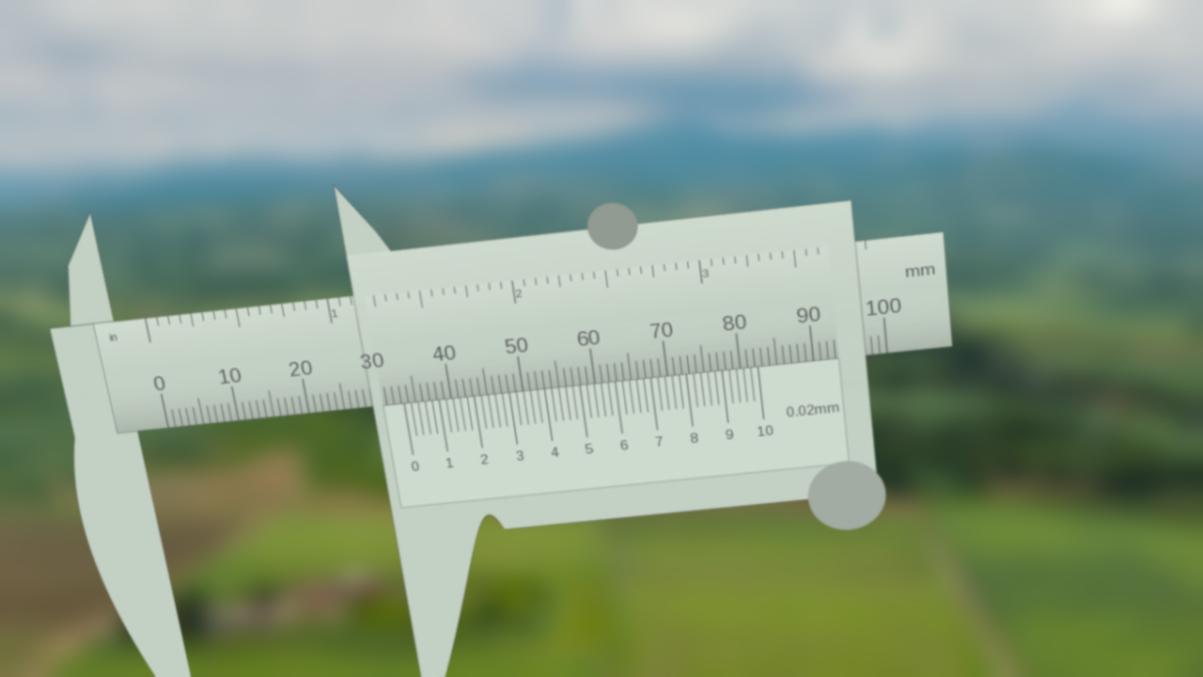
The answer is 33.4 mm
